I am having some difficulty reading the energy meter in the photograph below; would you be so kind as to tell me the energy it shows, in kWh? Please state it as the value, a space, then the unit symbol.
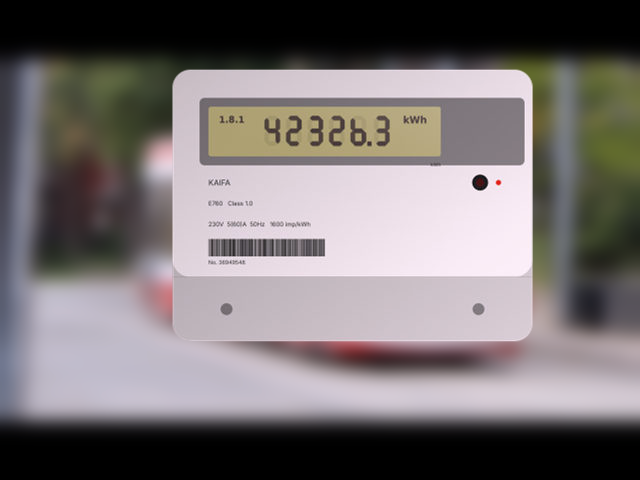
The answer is 42326.3 kWh
